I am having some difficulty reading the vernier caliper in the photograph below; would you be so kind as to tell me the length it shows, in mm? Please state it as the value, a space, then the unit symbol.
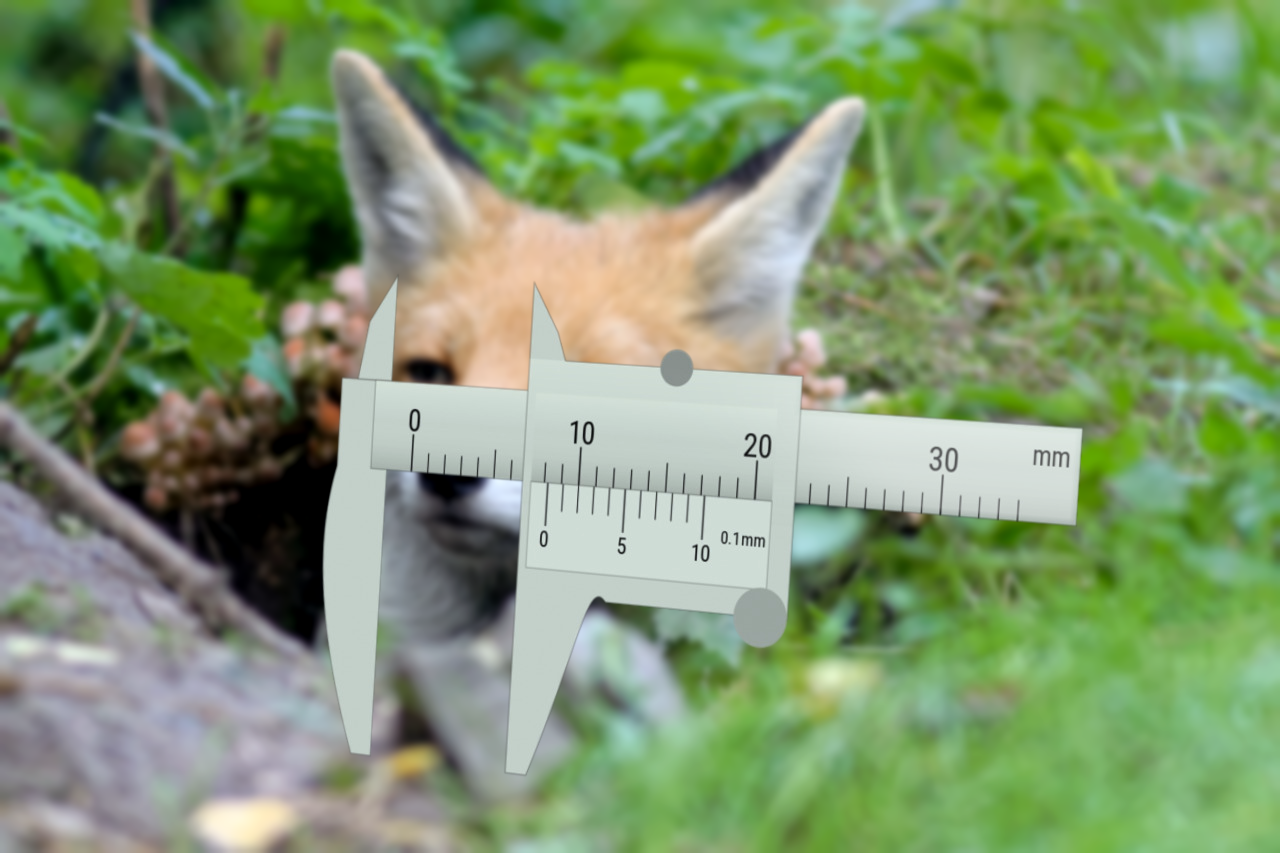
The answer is 8.2 mm
